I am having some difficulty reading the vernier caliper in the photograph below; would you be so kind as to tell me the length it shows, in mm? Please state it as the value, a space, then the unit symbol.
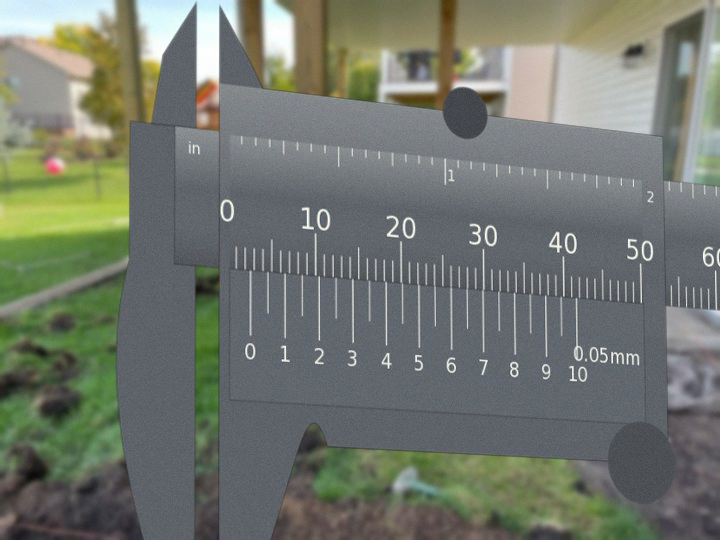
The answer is 2.6 mm
